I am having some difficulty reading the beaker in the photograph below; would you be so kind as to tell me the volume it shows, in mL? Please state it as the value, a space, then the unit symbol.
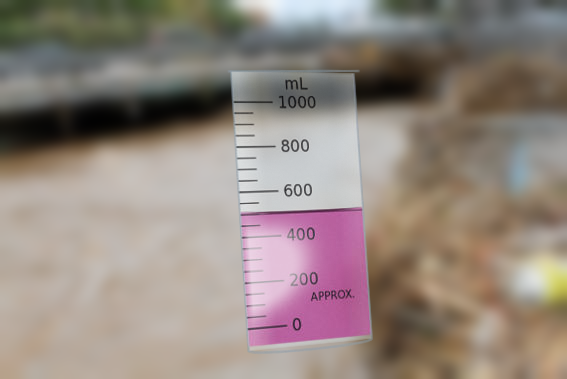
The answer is 500 mL
